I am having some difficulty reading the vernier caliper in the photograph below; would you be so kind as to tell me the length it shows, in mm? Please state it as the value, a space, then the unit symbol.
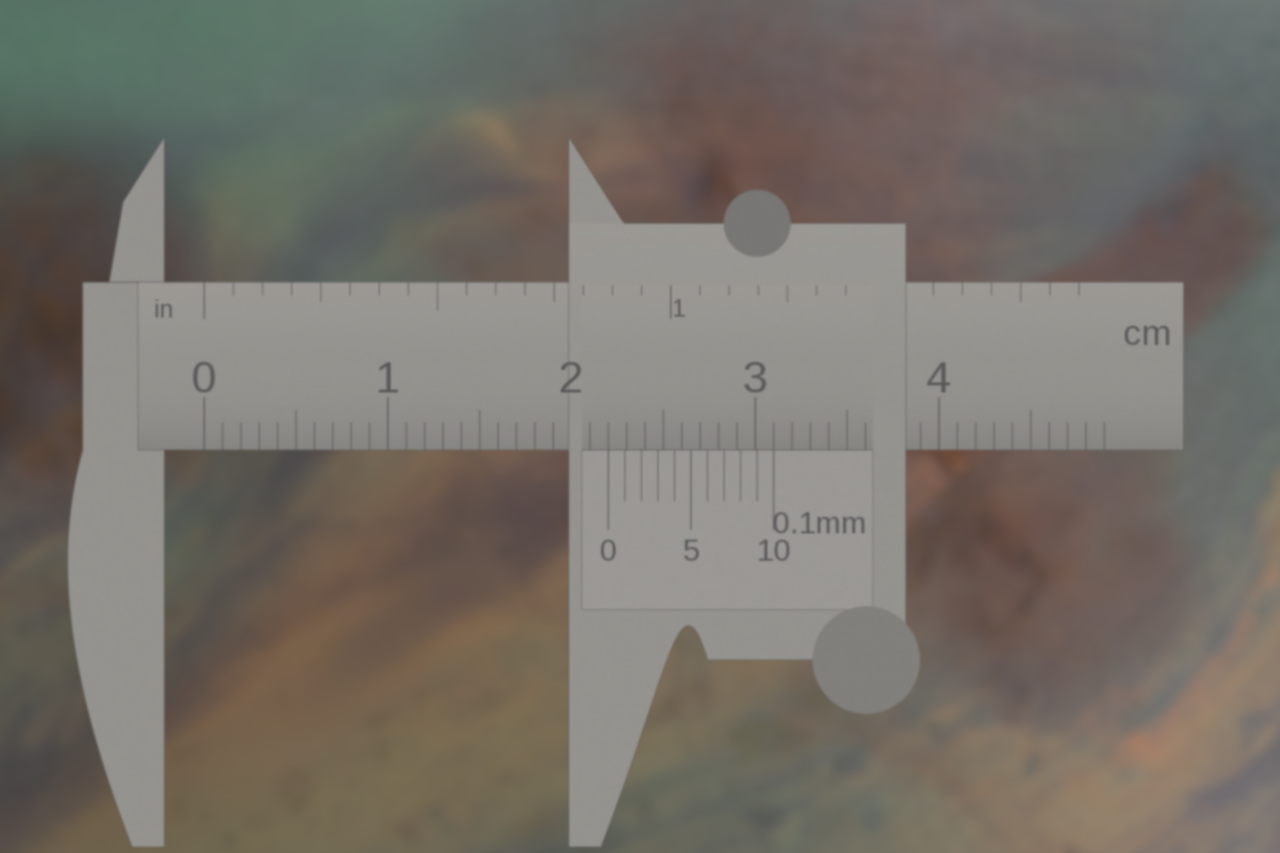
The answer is 22.0 mm
